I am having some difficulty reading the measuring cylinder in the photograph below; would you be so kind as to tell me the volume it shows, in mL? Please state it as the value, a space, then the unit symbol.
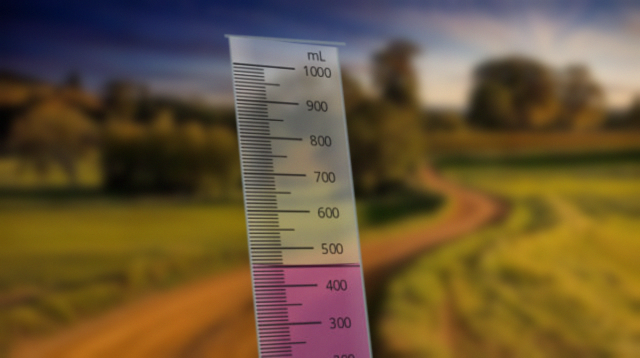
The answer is 450 mL
